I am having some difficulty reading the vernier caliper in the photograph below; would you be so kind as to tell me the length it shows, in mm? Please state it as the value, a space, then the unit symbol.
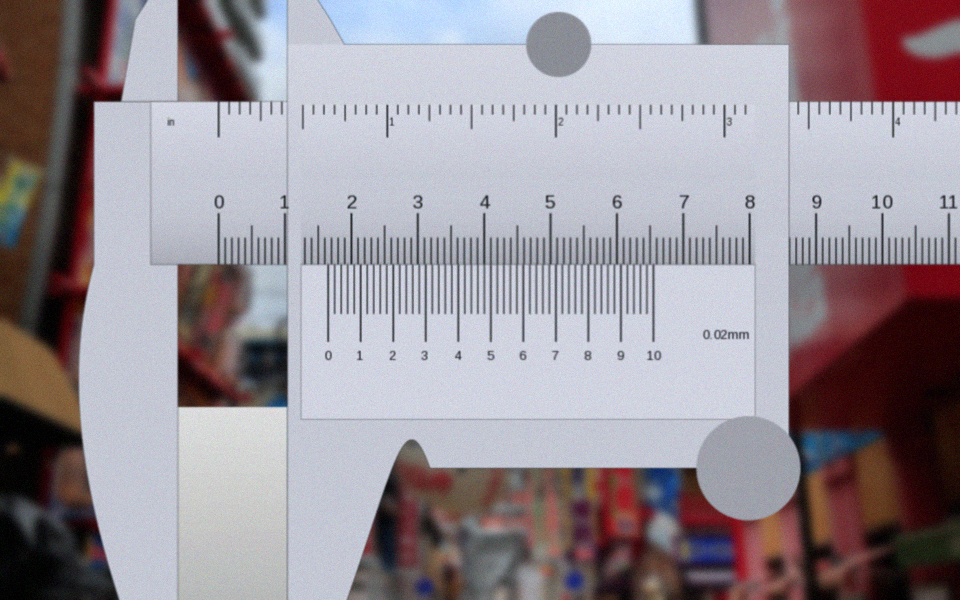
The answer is 16.5 mm
